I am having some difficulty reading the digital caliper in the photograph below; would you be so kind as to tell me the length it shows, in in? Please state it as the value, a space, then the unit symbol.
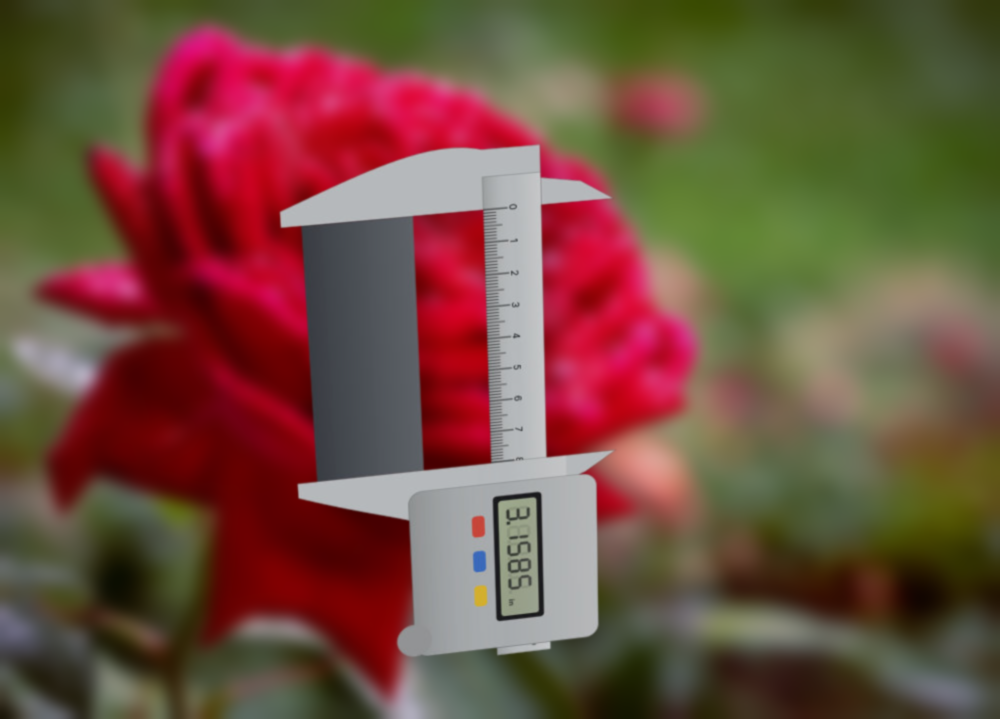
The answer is 3.1585 in
